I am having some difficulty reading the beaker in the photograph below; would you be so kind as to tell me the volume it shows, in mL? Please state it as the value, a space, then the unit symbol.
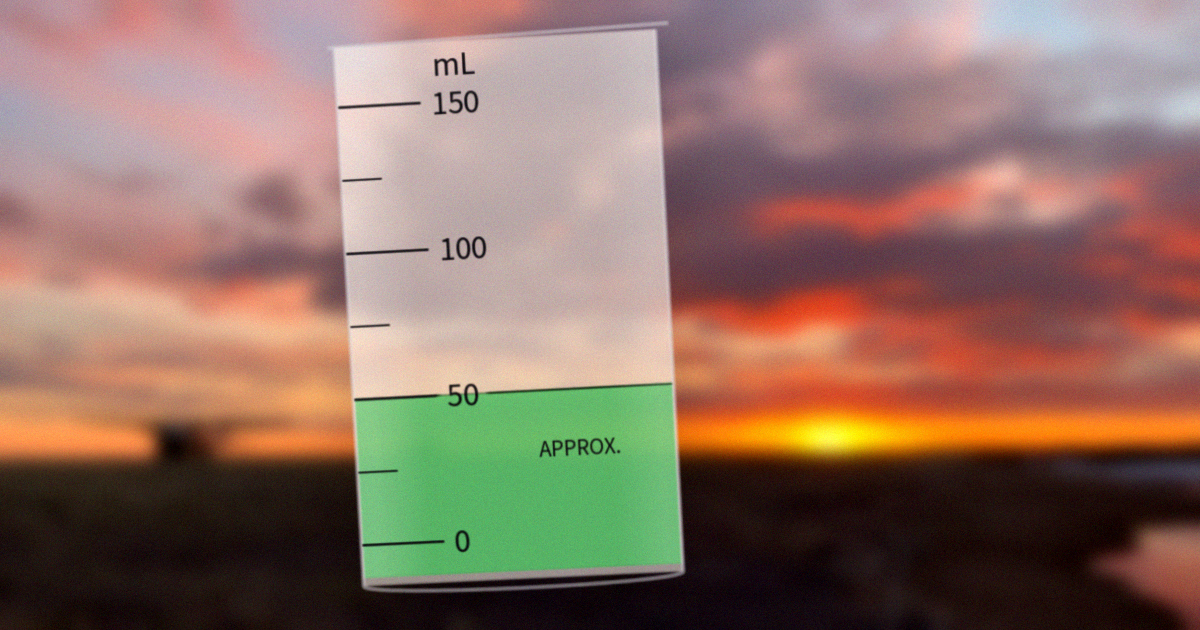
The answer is 50 mL
